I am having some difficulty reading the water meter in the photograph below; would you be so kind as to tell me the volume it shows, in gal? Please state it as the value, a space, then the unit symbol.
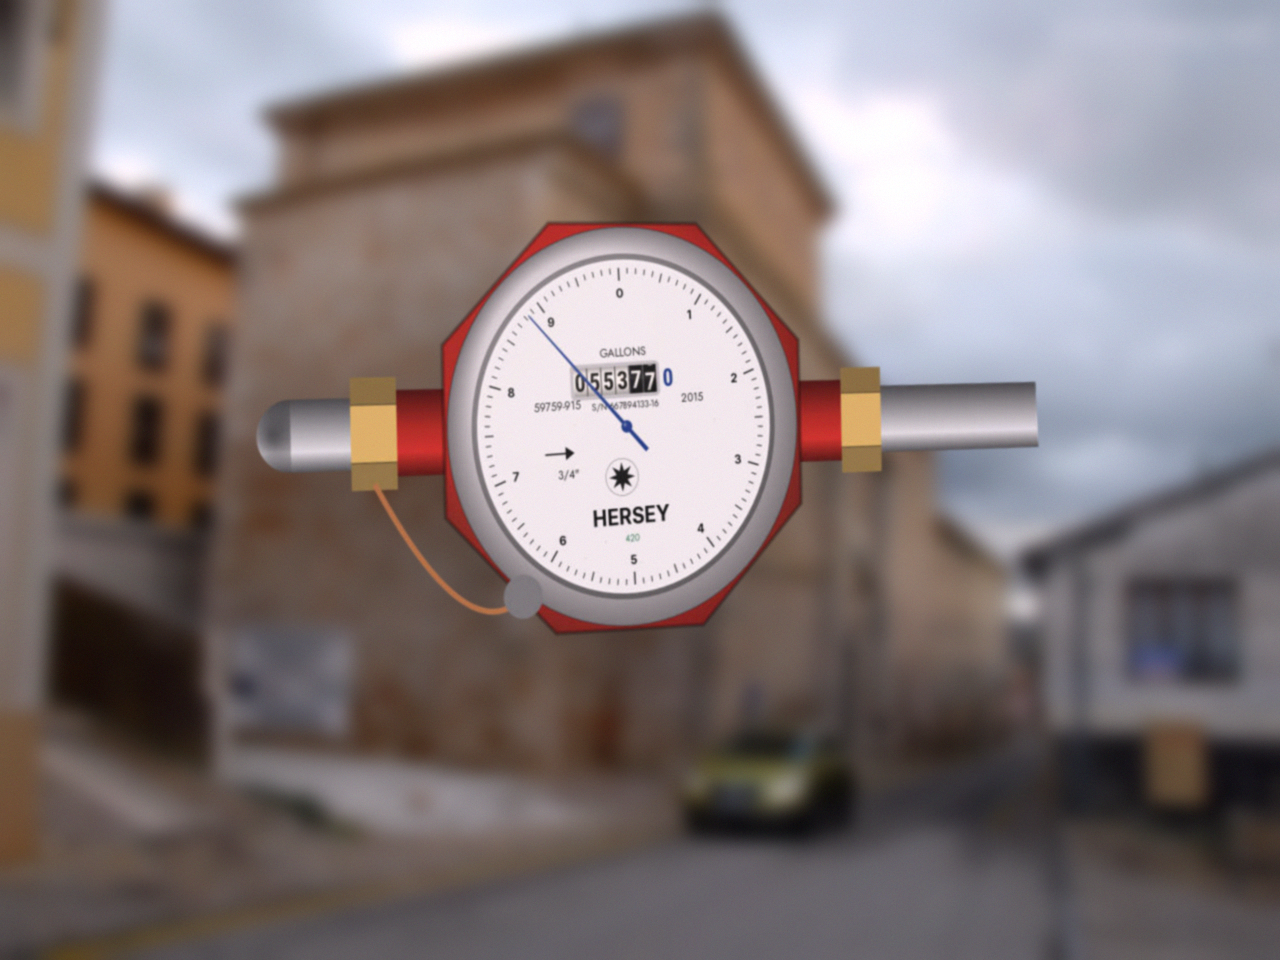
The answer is 553768.8 gal
